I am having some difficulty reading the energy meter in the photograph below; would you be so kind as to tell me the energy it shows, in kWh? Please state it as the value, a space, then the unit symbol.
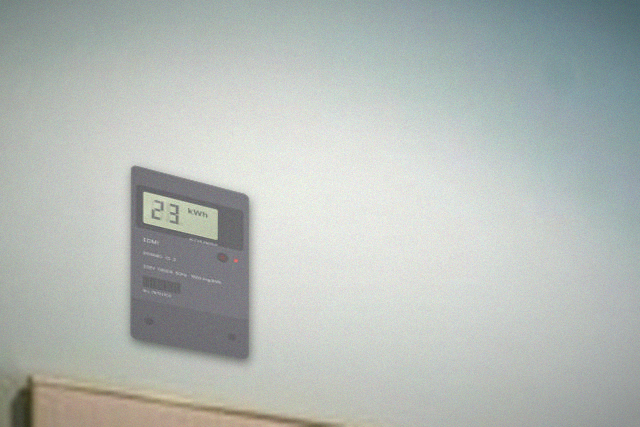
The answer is 23 kWh
